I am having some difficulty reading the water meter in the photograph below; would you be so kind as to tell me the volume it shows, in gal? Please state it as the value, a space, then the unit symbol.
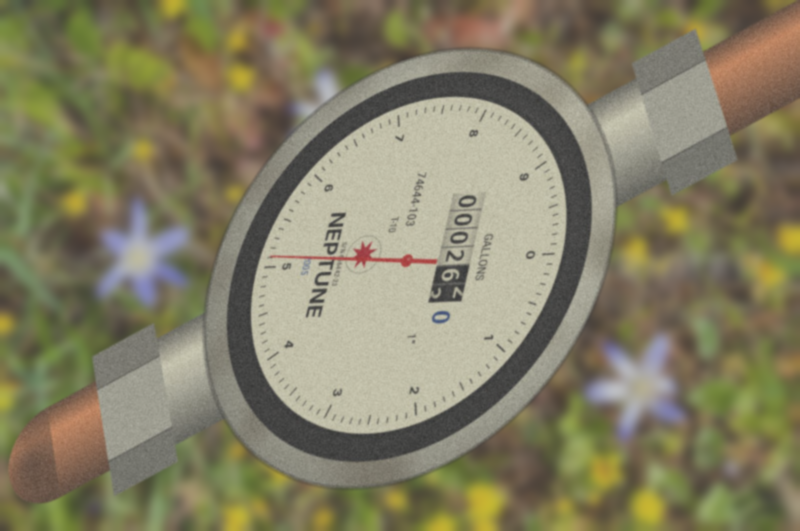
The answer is 2625.1 gal
